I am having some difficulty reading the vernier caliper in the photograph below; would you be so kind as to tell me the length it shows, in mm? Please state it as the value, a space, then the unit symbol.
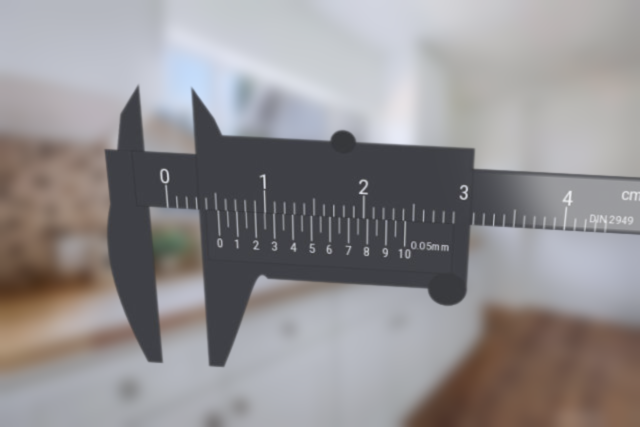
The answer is 5.2 mm
